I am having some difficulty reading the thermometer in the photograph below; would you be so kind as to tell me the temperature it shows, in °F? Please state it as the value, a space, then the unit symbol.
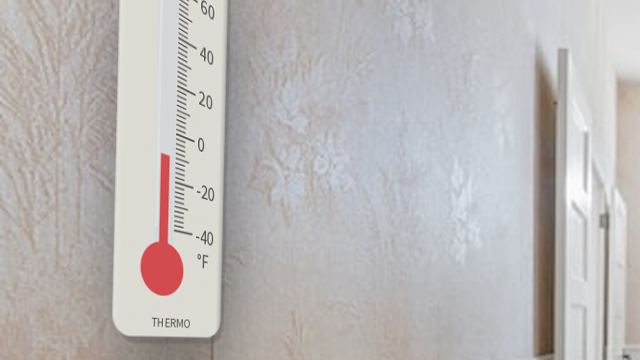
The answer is -10 °F
